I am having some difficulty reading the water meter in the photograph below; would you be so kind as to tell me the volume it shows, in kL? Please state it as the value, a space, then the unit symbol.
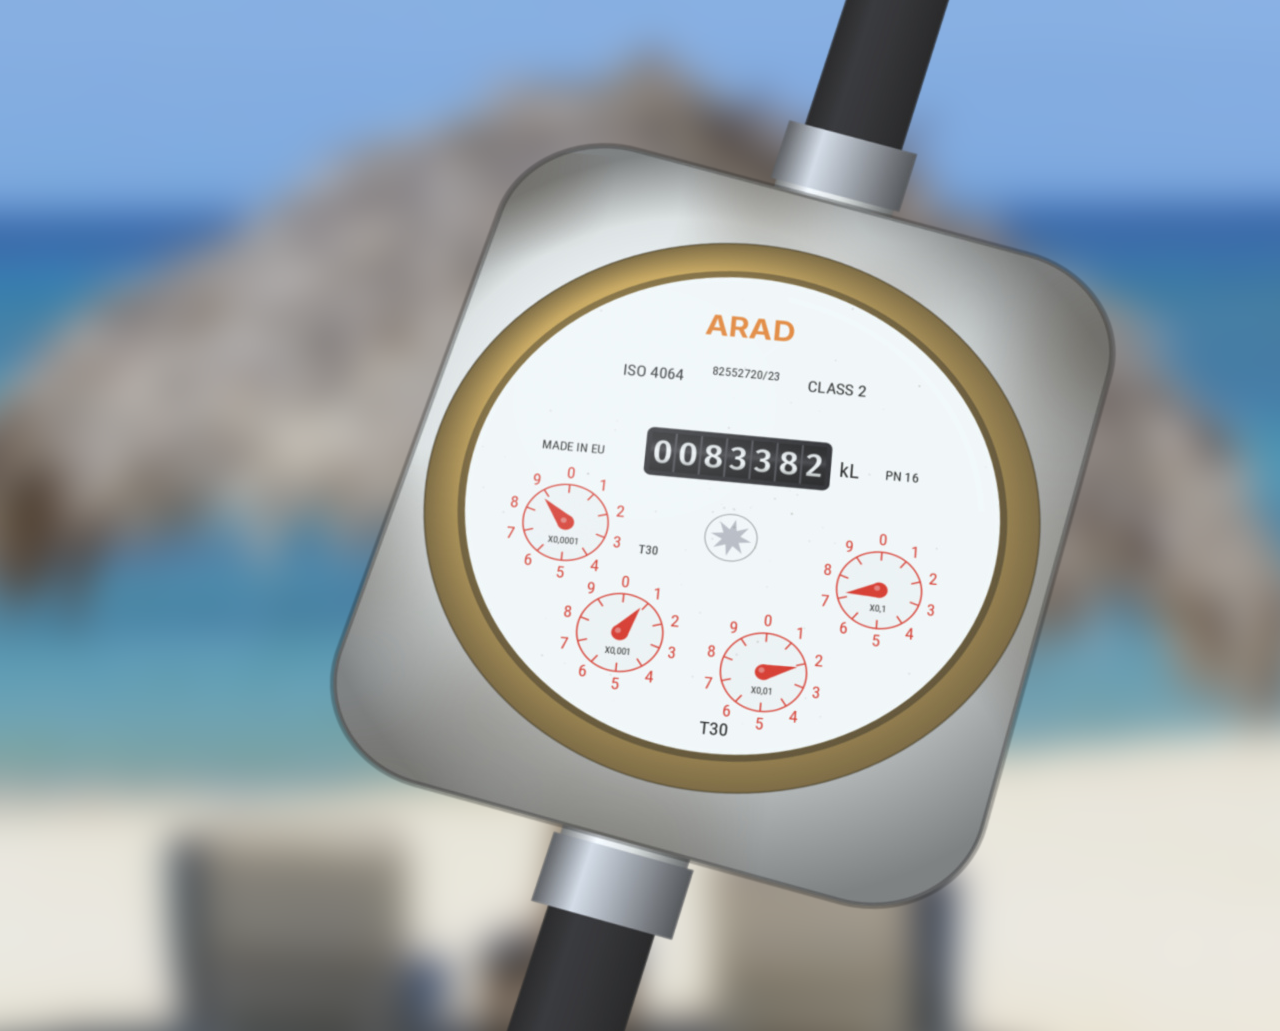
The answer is 83382.7208 kL
